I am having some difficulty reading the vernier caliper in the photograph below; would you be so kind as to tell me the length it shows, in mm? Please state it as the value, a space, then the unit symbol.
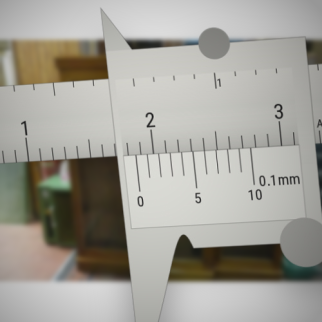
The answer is 18.6 mm
